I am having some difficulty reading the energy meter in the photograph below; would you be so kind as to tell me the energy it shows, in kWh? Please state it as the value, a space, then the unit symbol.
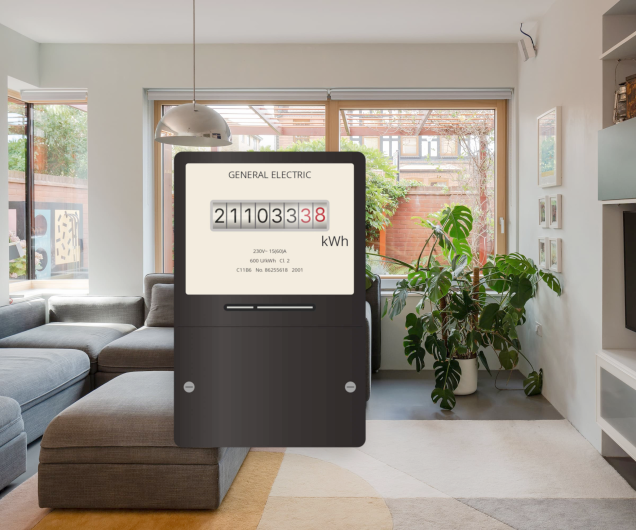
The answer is 211033.38 kWh
